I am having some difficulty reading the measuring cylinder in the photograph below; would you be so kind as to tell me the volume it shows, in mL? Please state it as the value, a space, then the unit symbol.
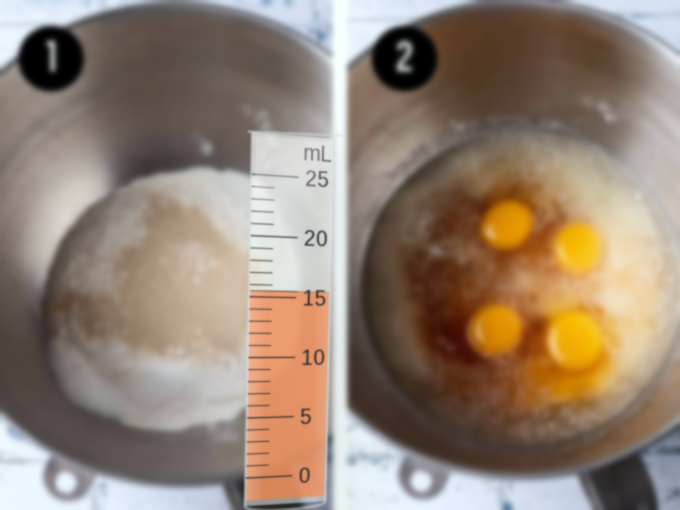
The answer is 15.5 mL
